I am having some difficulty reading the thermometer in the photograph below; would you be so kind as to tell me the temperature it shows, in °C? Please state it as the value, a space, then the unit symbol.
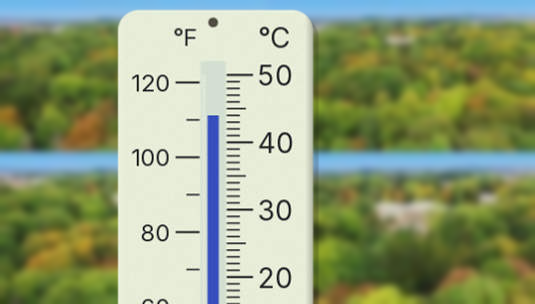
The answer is 44 °C
